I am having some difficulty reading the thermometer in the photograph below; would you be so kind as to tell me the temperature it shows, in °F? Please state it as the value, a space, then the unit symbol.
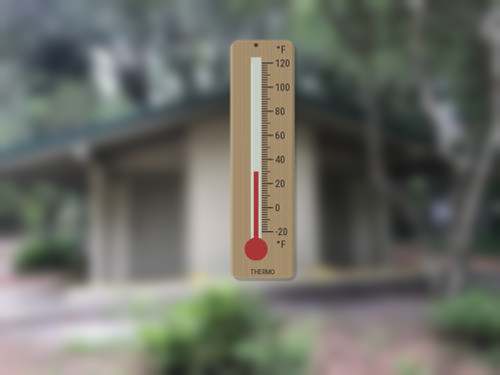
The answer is 30 °F
